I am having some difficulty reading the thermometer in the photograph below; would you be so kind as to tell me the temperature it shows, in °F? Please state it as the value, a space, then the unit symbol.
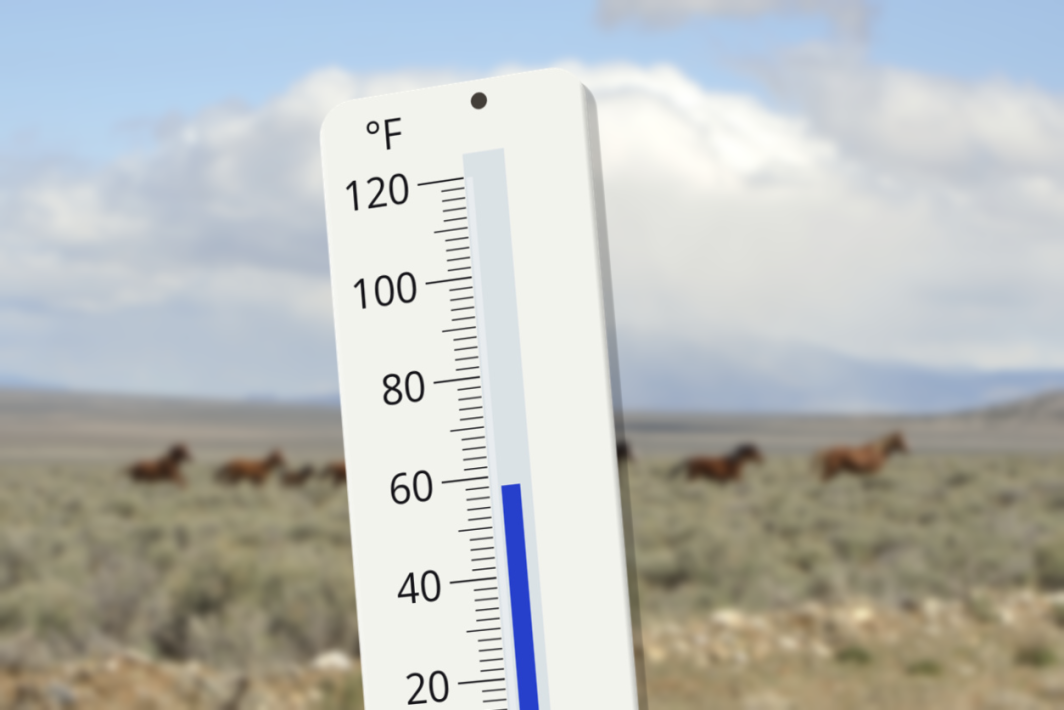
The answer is 58 °F
